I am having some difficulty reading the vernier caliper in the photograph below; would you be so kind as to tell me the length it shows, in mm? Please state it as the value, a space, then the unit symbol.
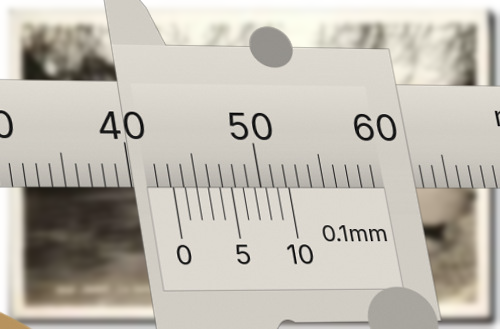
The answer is 43.2 mm
